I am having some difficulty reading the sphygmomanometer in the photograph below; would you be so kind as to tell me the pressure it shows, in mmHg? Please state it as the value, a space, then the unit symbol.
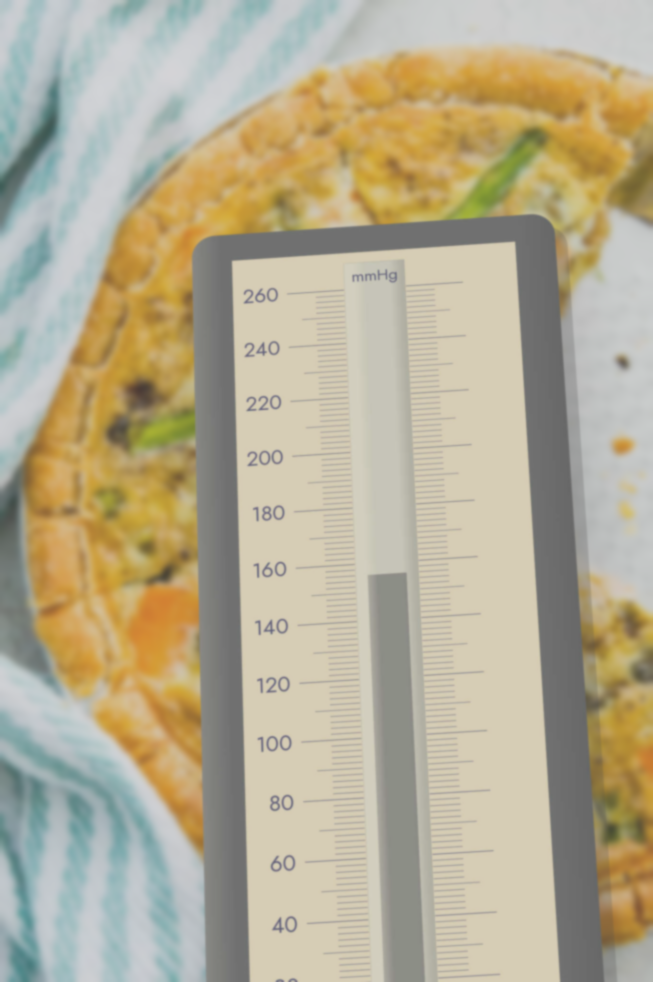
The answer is 156 mmHg
